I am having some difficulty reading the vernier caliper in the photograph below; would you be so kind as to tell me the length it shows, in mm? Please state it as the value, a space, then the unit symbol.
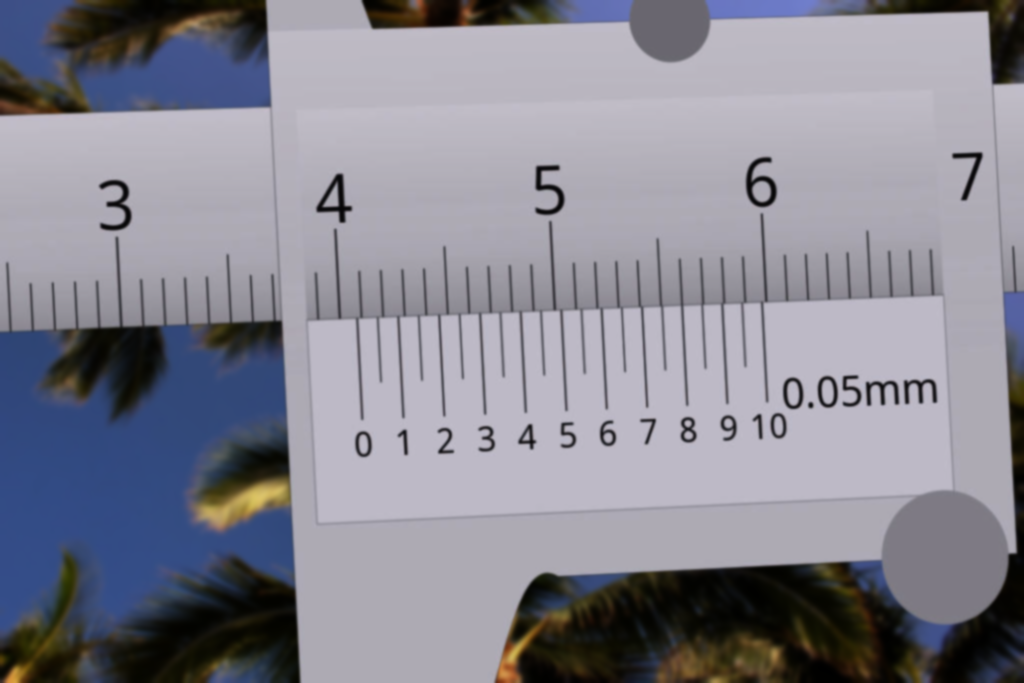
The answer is 40.8 mm
